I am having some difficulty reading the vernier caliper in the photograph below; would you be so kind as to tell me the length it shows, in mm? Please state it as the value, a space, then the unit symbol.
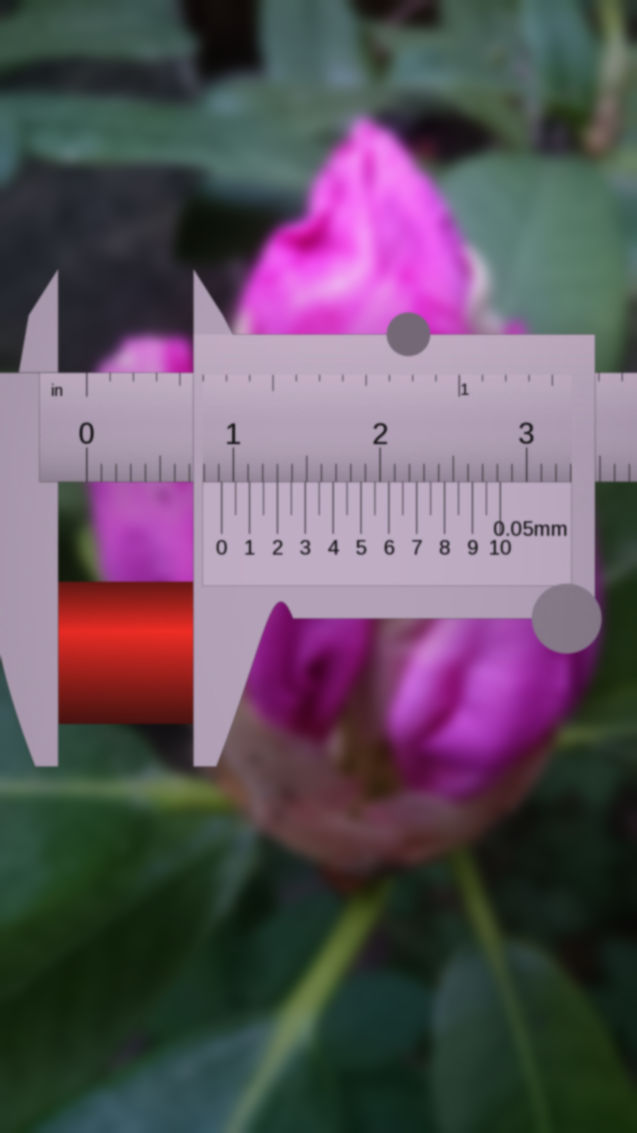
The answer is 9.2 mm
